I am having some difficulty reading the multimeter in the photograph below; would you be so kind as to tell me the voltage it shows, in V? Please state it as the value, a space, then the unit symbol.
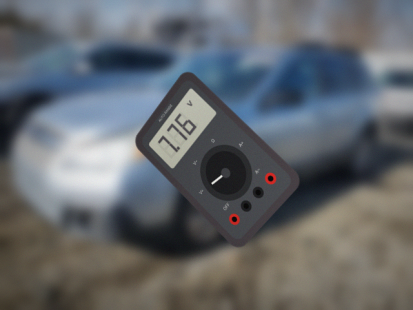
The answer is 7.76 V
